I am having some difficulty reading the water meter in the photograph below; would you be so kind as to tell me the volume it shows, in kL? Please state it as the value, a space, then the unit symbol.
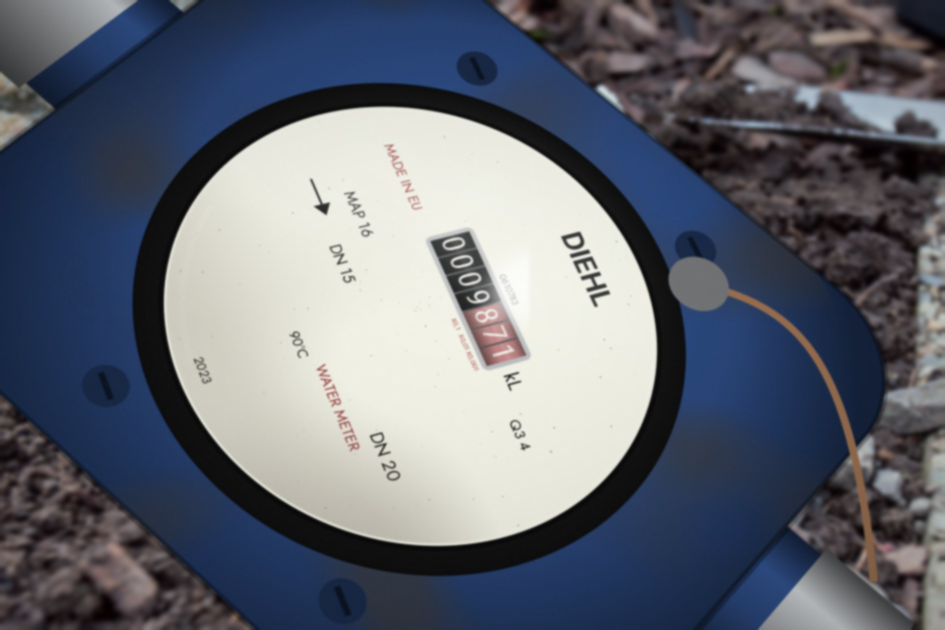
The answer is 9.871 kL
